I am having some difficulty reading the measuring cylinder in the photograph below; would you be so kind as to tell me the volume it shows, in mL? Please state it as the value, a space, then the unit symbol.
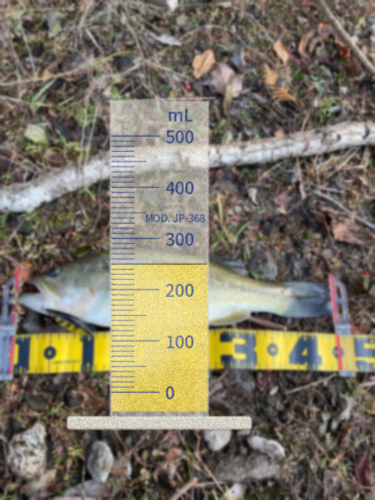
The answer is 250 mL
